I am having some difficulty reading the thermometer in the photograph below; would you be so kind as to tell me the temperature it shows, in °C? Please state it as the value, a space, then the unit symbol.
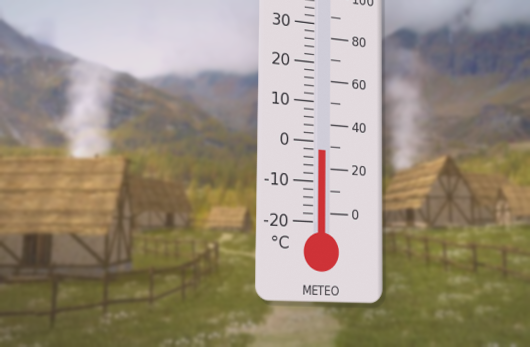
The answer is -2 °C
